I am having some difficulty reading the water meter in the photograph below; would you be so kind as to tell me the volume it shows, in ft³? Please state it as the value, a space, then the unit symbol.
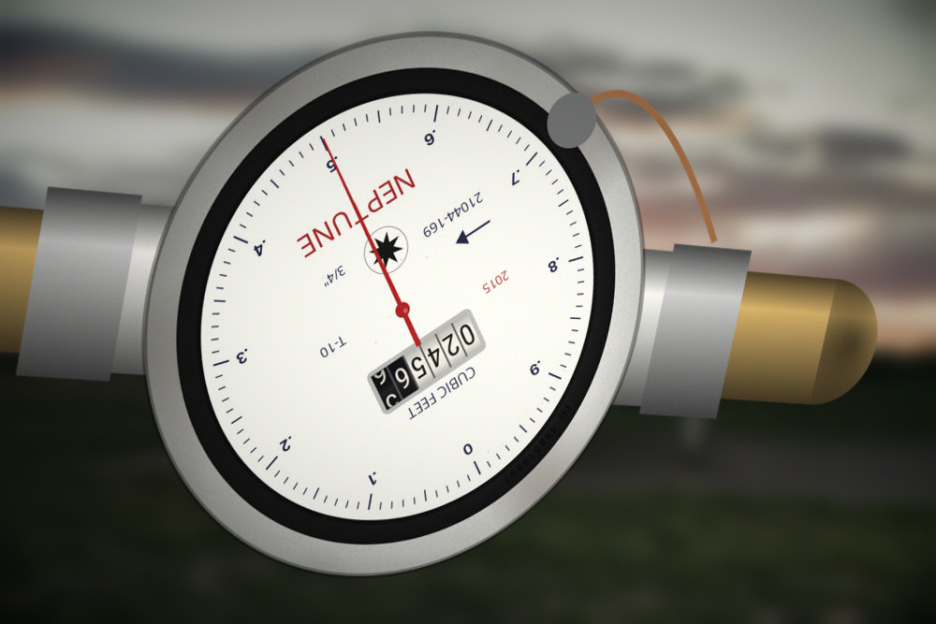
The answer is 24565.50 ft³
